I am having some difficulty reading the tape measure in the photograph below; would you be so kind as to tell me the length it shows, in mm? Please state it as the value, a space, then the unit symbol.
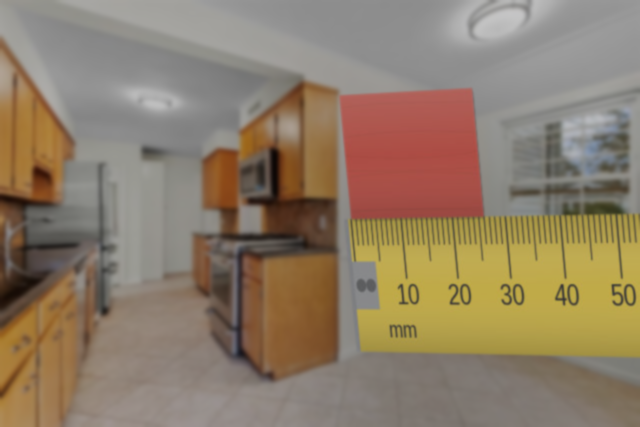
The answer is 26 mm
